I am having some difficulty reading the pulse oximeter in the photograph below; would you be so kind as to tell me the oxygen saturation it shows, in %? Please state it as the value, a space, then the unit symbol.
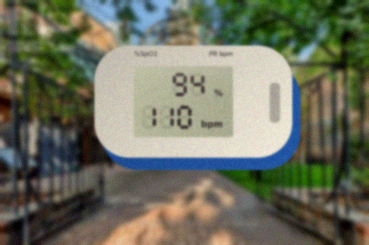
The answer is 94 %
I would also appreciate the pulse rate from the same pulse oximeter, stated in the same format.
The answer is 110 bpm
